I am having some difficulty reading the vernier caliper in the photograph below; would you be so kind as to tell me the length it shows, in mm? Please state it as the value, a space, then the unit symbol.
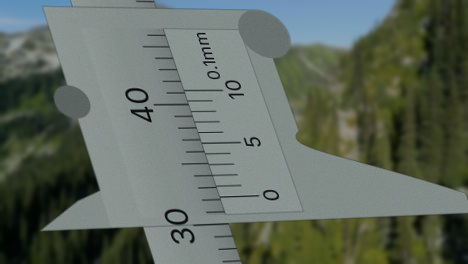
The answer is 32.2 mm
